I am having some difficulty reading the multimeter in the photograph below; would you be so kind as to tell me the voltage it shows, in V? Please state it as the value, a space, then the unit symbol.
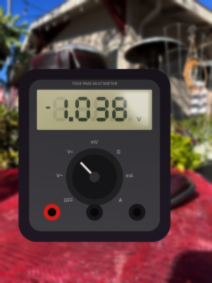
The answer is -1.038 V
